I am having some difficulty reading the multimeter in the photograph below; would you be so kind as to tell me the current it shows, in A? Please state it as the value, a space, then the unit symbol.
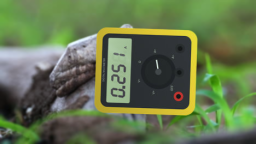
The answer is 0.251 A
